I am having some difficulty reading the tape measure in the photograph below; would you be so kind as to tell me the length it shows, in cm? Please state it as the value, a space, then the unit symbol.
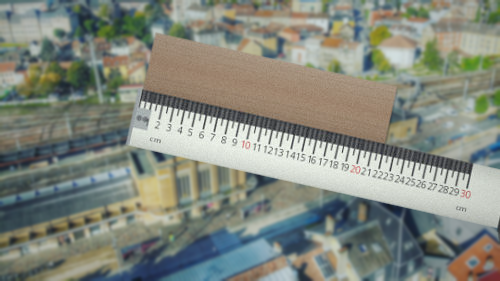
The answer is 22 cm
